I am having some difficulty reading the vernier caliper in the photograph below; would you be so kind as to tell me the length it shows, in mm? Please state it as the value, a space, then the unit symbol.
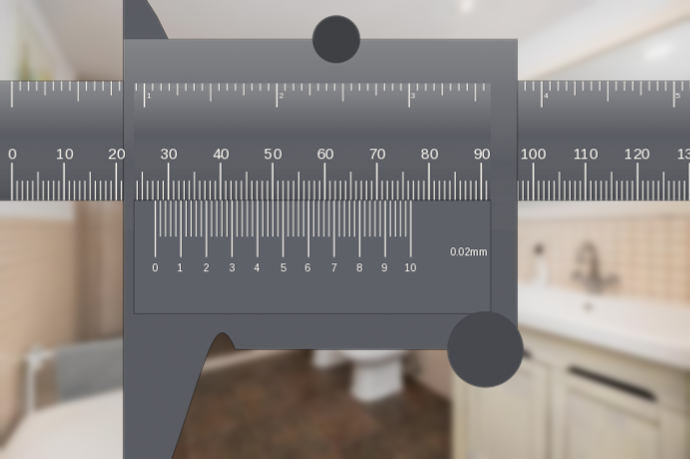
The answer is 27.5 mm
